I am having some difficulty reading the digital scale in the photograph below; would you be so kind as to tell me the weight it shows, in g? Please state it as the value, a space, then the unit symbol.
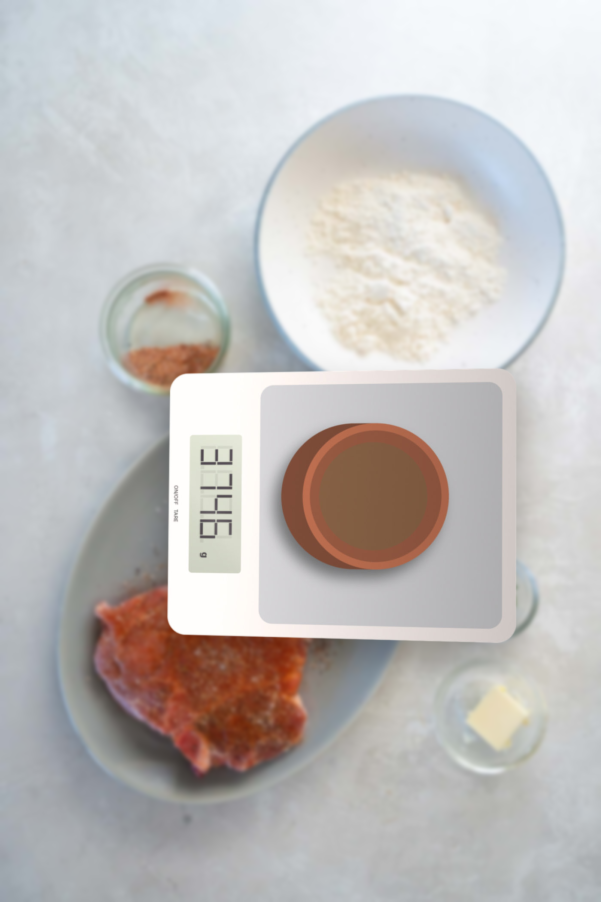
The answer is 3746 g
